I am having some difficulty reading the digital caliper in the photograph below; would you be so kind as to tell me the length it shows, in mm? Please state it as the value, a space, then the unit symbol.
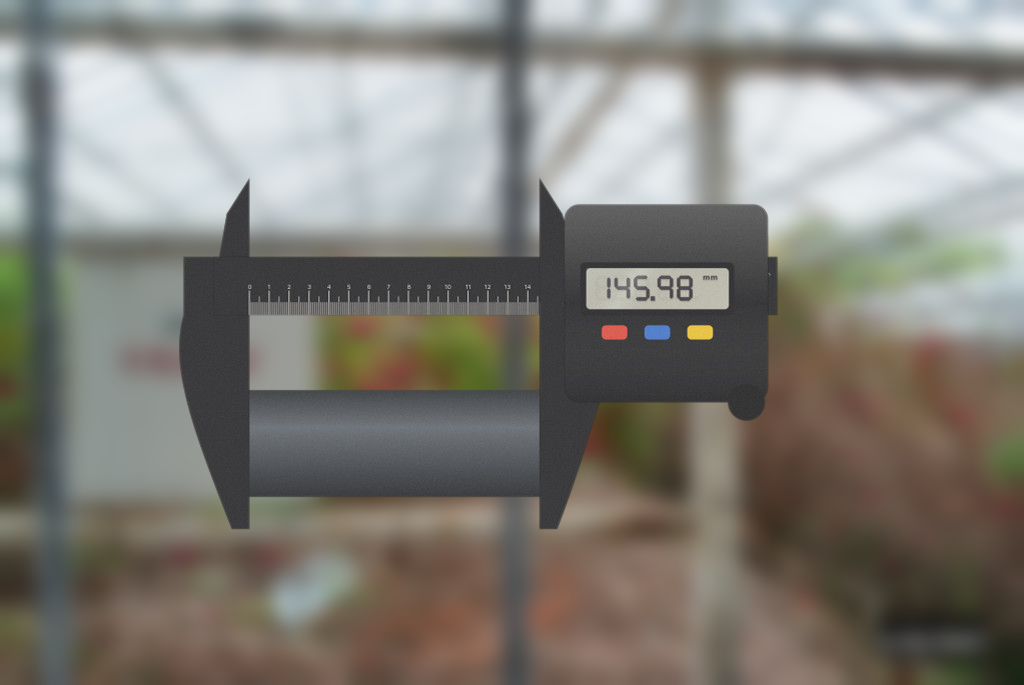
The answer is 145.98 mm
